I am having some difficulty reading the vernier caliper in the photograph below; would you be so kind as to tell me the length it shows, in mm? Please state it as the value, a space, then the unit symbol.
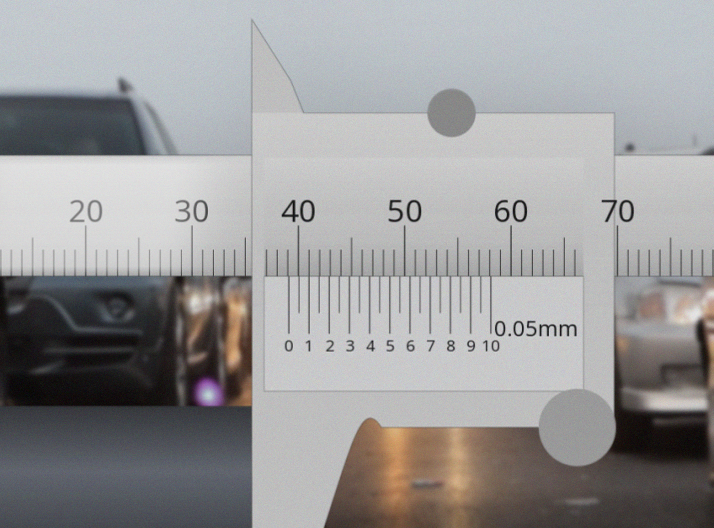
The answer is 39.1 mm
